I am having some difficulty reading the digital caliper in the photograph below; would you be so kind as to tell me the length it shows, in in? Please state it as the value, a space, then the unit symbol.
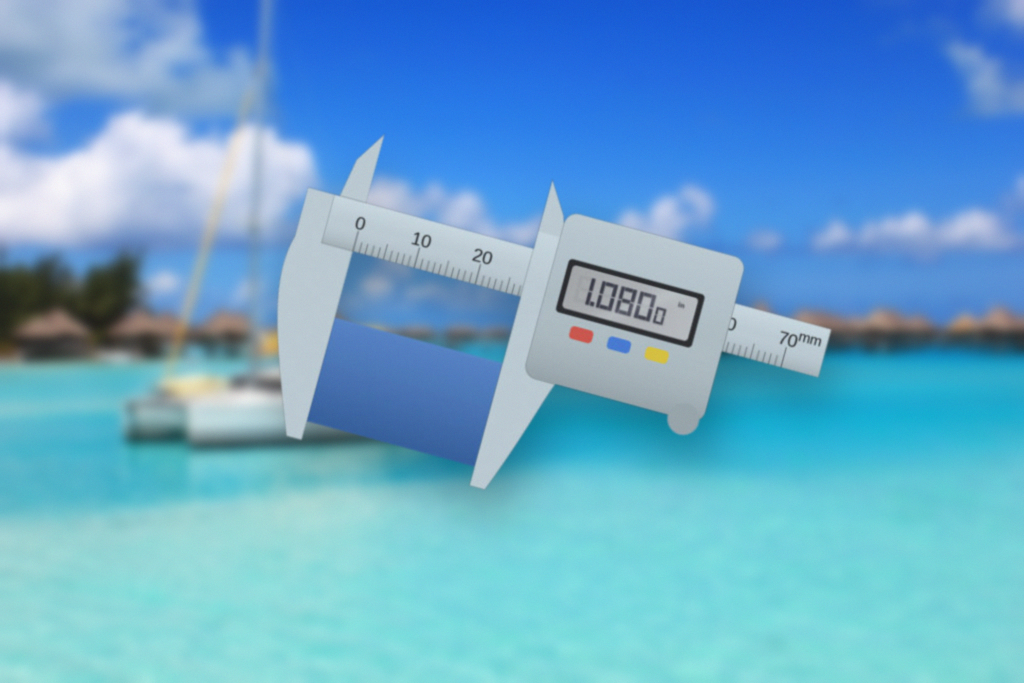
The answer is 1.0800 in
